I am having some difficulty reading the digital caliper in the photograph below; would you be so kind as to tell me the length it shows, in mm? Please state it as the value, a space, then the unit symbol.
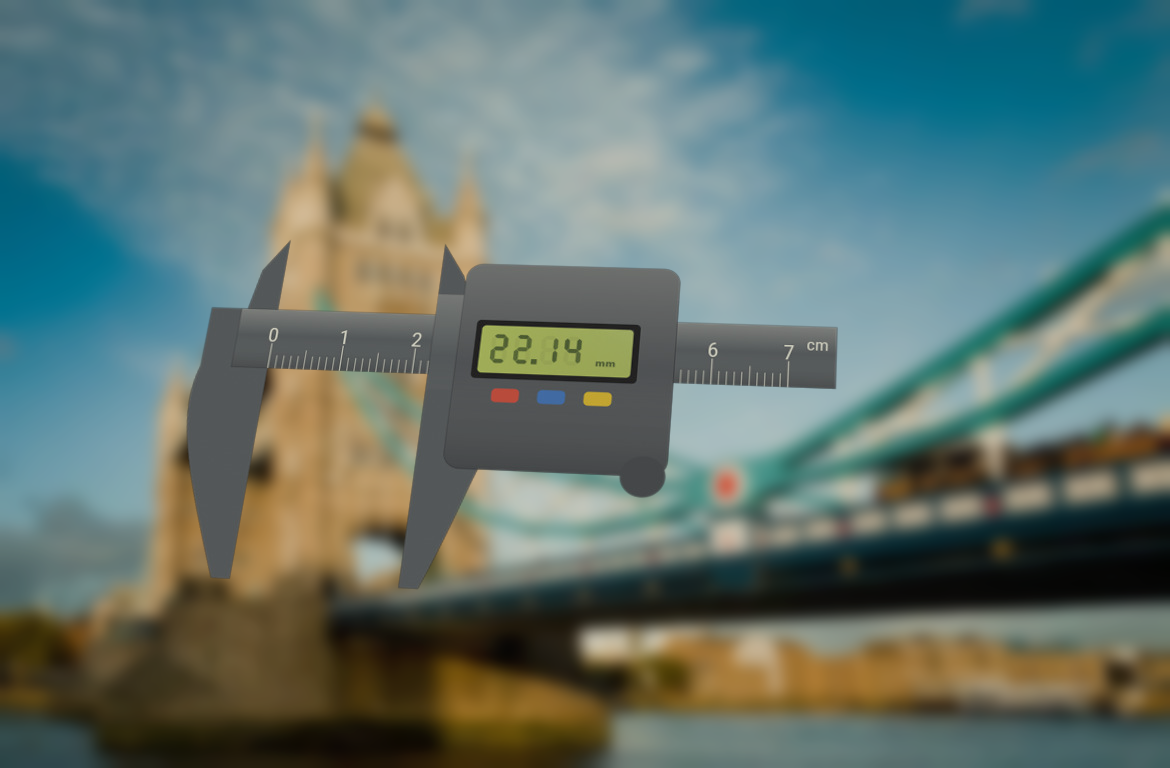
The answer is 22.14 mm
